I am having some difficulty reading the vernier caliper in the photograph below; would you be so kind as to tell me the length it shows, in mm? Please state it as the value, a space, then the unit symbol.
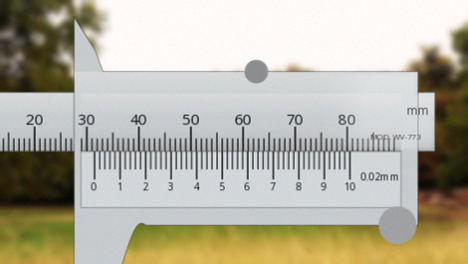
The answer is 31.5 mm
